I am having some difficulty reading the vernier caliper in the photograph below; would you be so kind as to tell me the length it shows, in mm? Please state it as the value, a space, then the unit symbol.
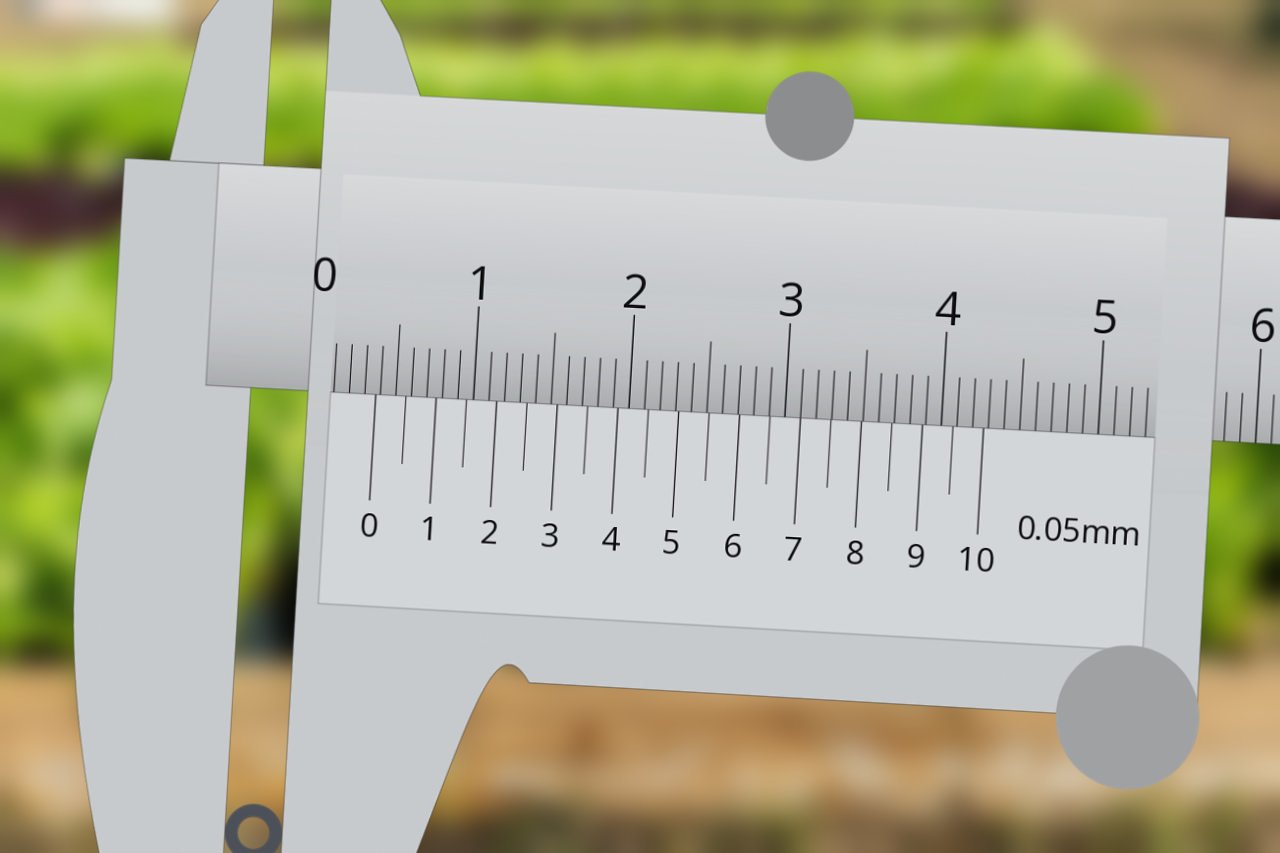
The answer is 3.7 mm
